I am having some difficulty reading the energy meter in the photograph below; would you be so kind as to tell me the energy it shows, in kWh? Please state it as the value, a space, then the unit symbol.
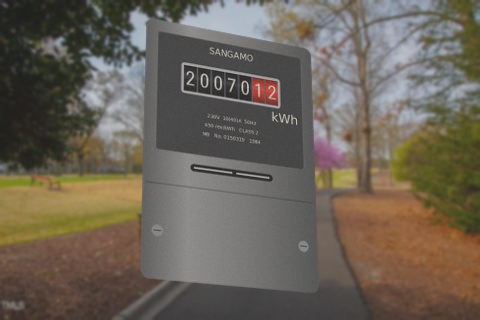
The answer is 20070.12 kWh
